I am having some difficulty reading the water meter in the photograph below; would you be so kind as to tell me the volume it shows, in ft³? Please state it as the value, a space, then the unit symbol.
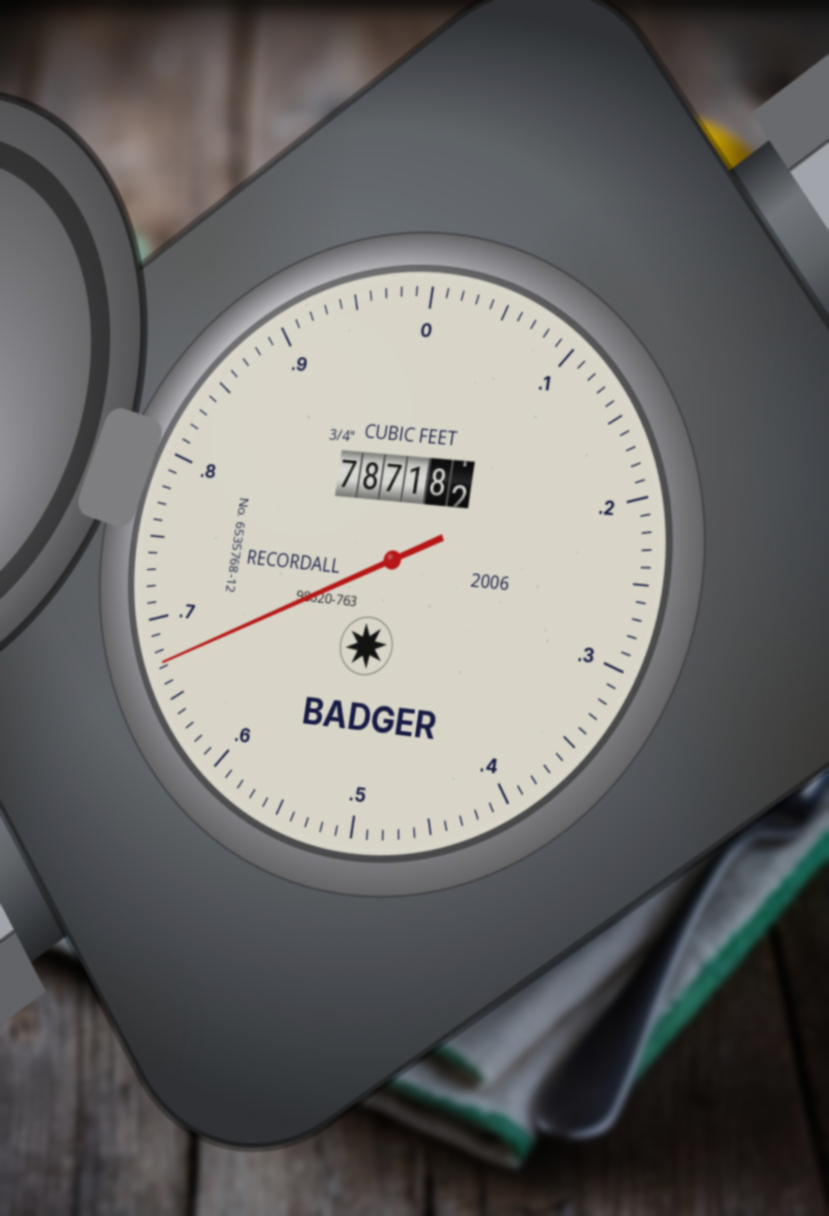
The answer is 787181.67 ft³
